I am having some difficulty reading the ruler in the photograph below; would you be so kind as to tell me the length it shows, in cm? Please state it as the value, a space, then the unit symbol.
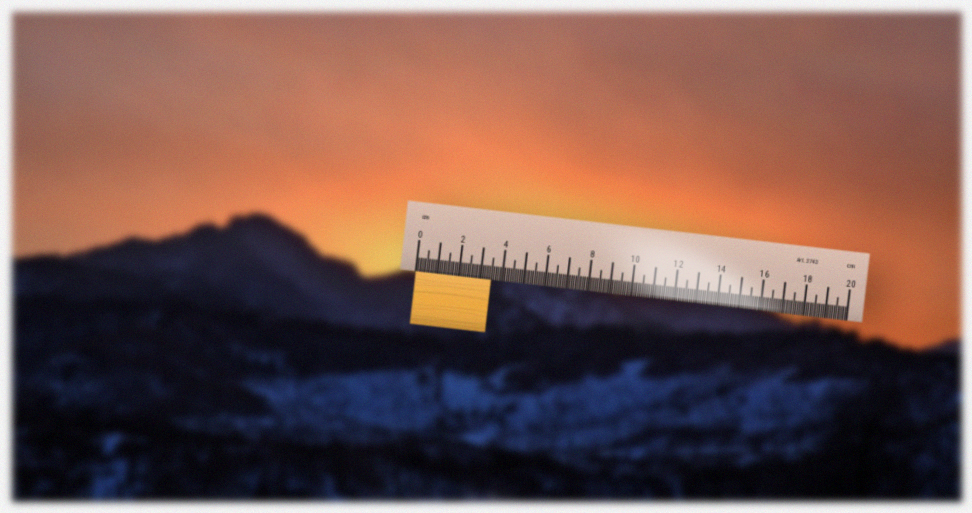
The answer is 3.5 cm
